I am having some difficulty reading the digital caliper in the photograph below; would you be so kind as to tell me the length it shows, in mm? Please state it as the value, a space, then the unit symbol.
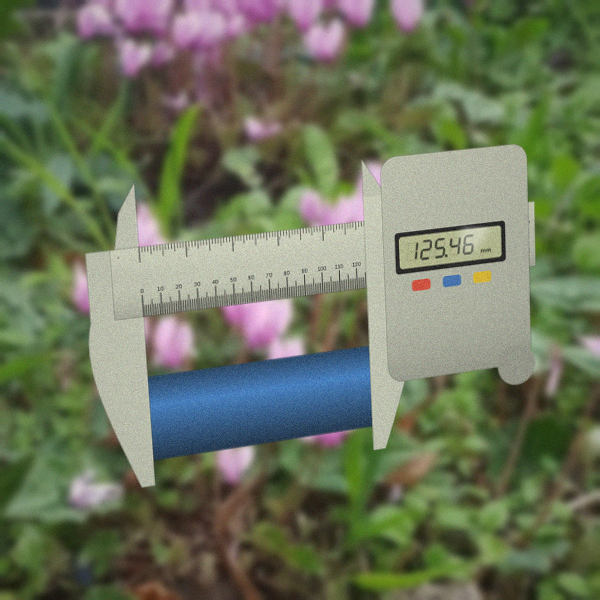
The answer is 125.46 mm
